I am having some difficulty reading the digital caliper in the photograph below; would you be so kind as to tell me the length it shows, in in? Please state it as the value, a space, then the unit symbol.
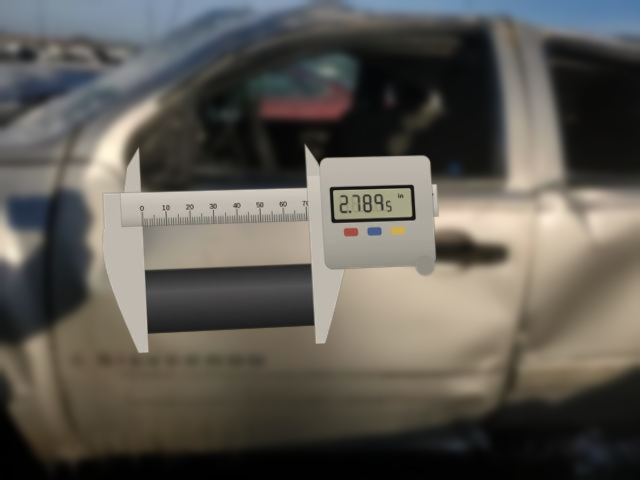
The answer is 2.7895 in
